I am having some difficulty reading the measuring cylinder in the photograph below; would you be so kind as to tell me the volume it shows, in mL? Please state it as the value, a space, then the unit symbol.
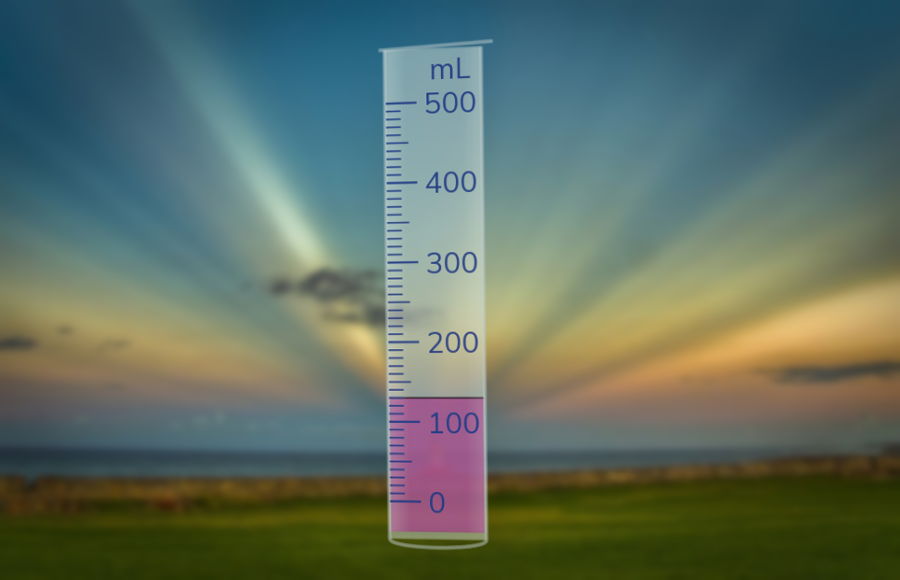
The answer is 130 mL
